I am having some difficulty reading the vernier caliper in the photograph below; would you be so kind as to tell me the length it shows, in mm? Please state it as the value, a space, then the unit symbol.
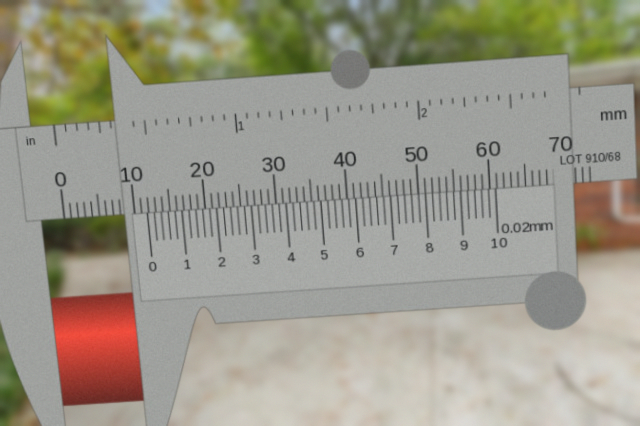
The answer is 11.8 mm
